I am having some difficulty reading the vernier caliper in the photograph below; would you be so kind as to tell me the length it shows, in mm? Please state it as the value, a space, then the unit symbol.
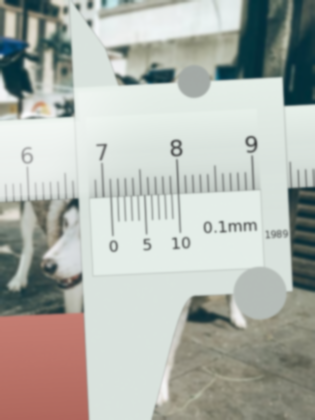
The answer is 71.0 mm
